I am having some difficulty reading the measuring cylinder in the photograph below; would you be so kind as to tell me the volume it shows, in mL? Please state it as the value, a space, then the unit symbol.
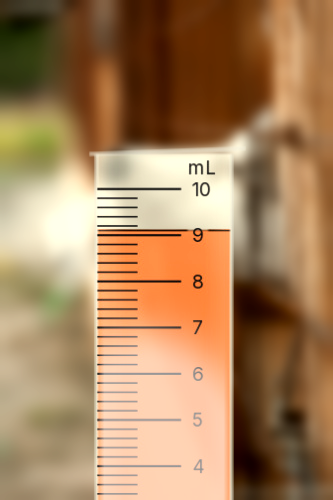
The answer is 9.1 mL
